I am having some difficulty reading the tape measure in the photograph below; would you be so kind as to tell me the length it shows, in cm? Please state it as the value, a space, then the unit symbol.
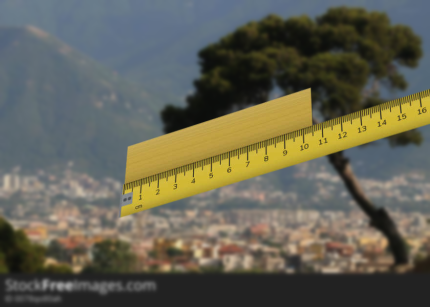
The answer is 10.5 cm
